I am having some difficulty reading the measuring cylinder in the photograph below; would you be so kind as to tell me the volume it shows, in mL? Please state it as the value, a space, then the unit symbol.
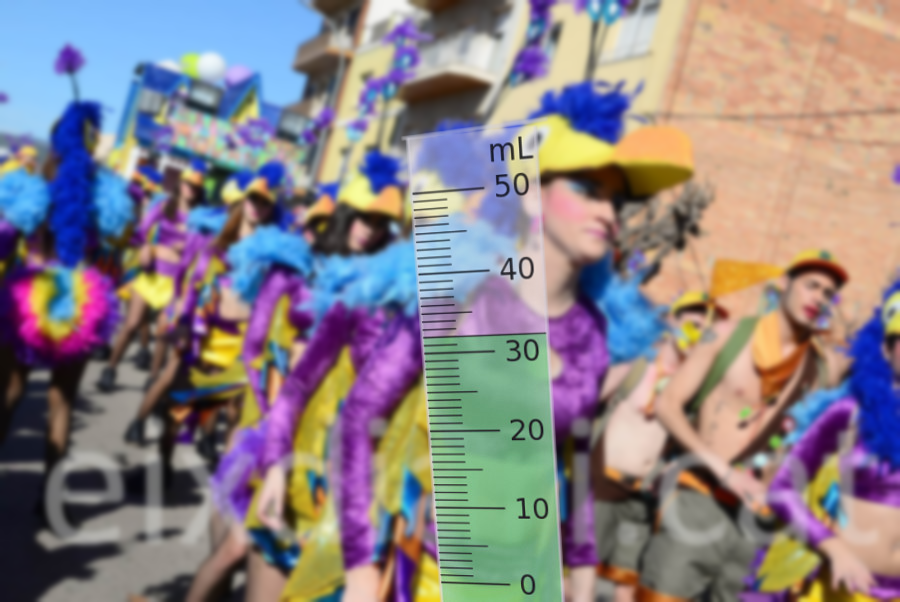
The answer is 32 mL
